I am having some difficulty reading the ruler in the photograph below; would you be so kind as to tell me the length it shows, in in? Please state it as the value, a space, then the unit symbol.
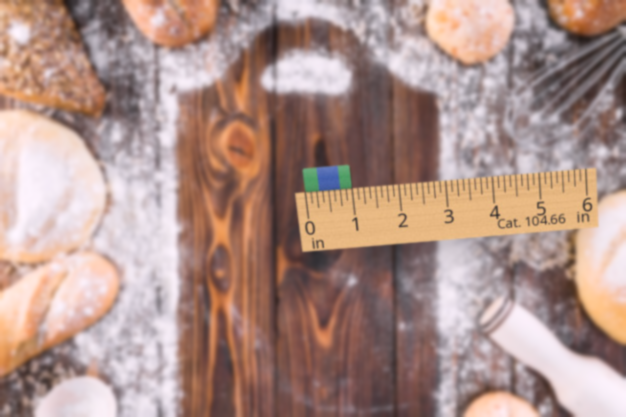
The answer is 1 in
